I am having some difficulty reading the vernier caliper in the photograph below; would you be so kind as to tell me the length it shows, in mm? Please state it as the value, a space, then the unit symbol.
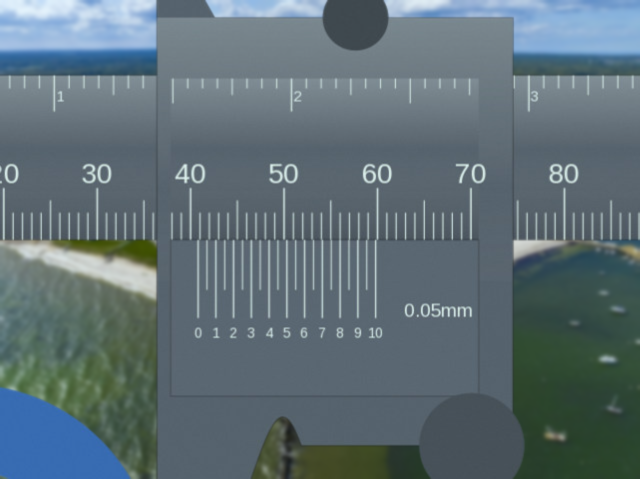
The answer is 40.8 mm
